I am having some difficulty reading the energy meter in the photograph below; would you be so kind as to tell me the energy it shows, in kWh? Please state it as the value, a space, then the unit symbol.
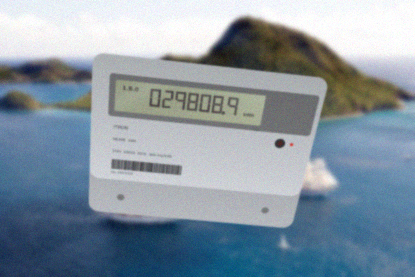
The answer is 29808.9 kWh
